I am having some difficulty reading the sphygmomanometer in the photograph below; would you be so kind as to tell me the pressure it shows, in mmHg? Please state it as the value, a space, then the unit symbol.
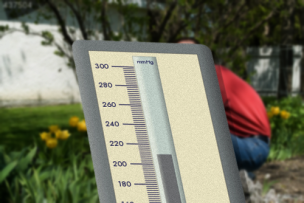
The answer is 210 mmHg
